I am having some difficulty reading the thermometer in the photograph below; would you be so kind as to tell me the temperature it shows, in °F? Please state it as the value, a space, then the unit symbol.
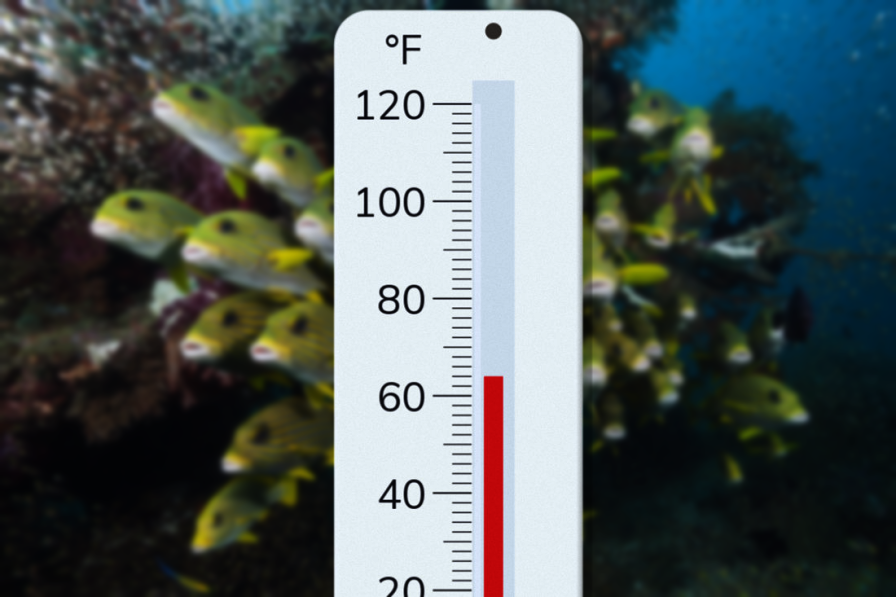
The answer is 64 °F
